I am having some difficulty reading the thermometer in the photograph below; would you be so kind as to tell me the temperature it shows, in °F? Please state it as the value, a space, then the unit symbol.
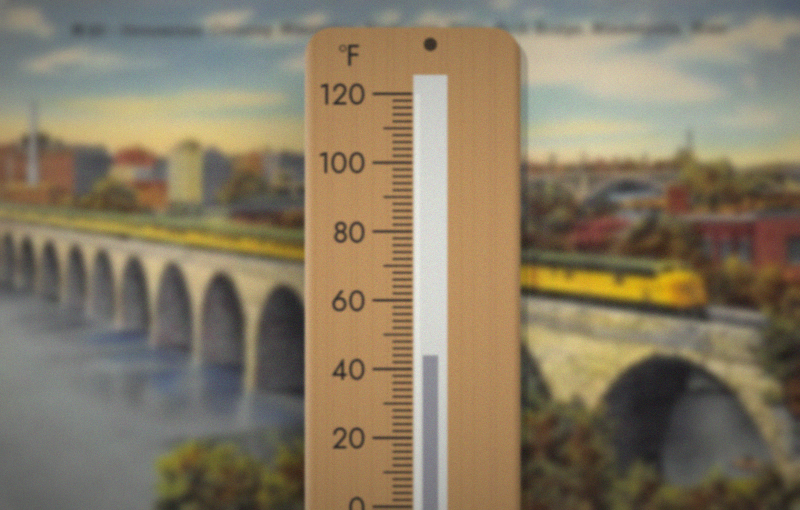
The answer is 44 °F
